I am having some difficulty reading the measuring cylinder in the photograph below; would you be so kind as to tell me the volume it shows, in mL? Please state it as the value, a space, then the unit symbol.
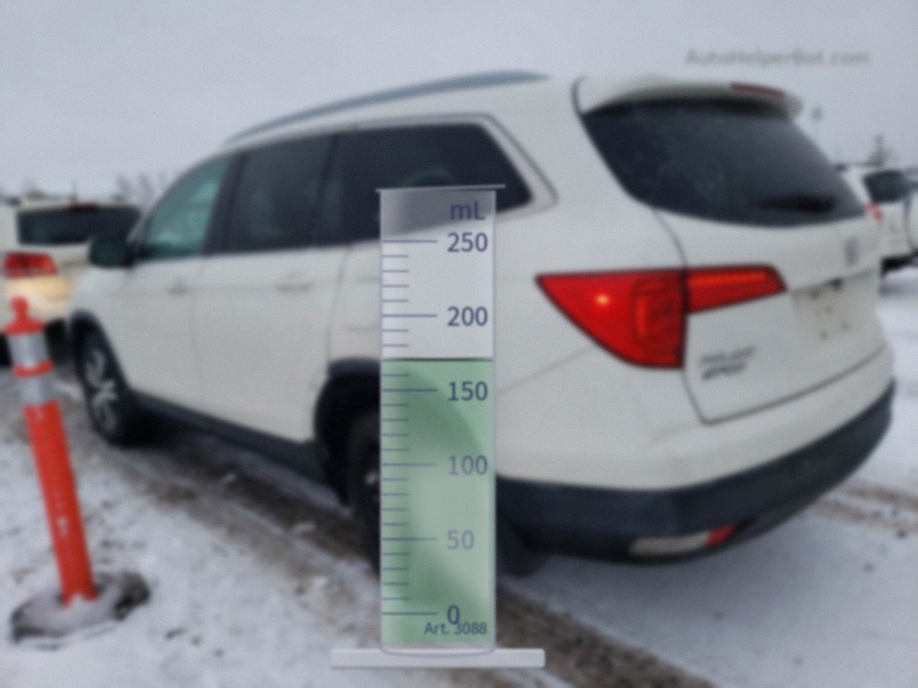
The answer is 170 mL
